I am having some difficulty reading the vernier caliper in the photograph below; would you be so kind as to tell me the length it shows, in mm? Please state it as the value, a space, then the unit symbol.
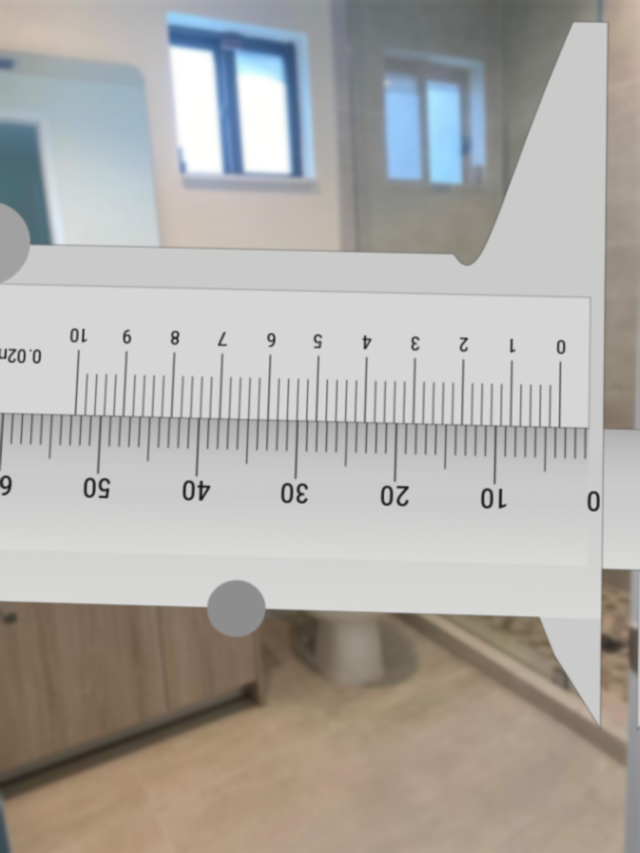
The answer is 3.6 mm
